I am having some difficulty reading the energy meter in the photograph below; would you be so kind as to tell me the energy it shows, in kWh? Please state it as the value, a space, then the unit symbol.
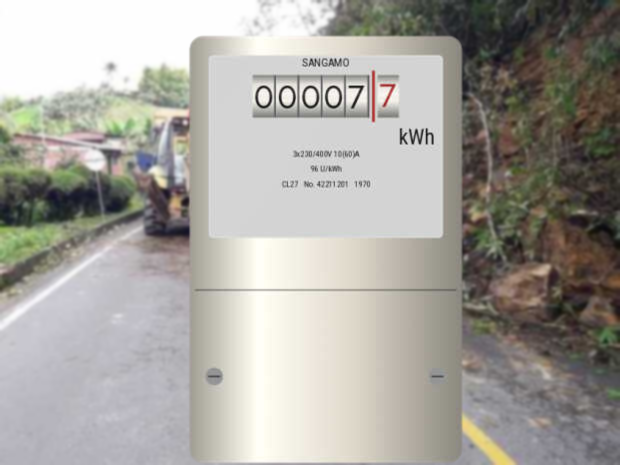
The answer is 7.7 kWh
